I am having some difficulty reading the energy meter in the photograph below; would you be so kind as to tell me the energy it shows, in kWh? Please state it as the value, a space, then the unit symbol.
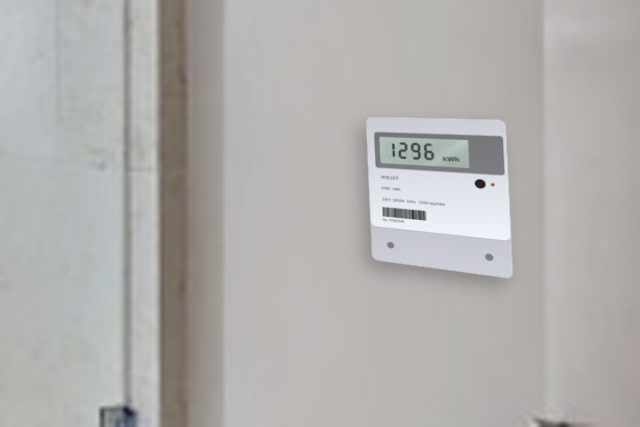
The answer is 1296 kWh
